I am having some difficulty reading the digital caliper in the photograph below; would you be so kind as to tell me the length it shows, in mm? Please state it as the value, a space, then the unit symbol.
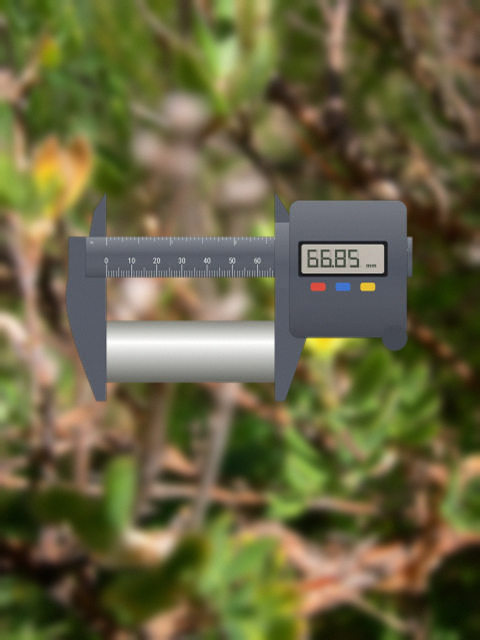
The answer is 66.85 mm
